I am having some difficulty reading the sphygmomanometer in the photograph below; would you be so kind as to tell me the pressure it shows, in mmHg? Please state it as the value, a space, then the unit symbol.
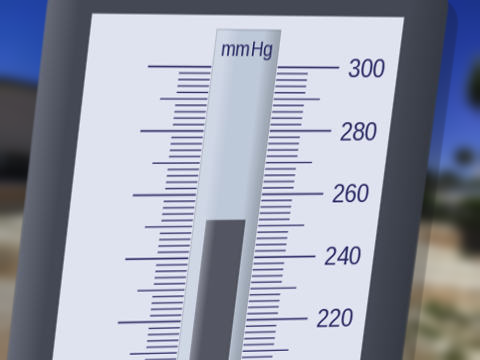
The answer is 252 mmHg
